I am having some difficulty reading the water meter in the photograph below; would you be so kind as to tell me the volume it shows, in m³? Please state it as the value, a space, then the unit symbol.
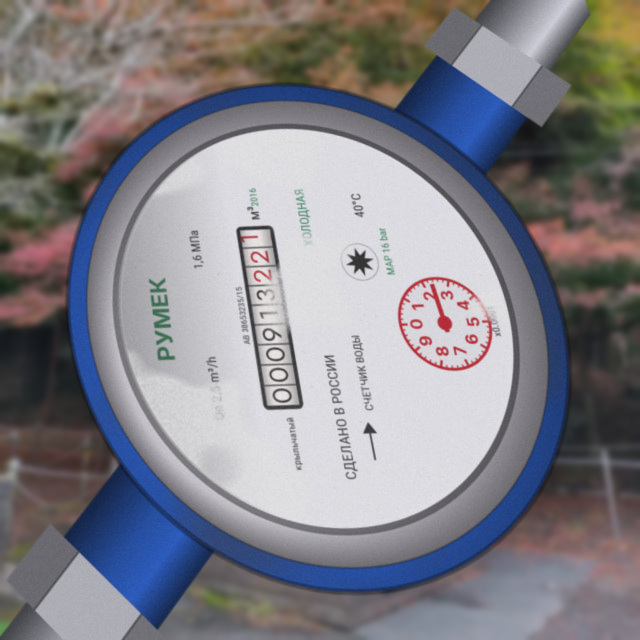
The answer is 913.2212 m³
